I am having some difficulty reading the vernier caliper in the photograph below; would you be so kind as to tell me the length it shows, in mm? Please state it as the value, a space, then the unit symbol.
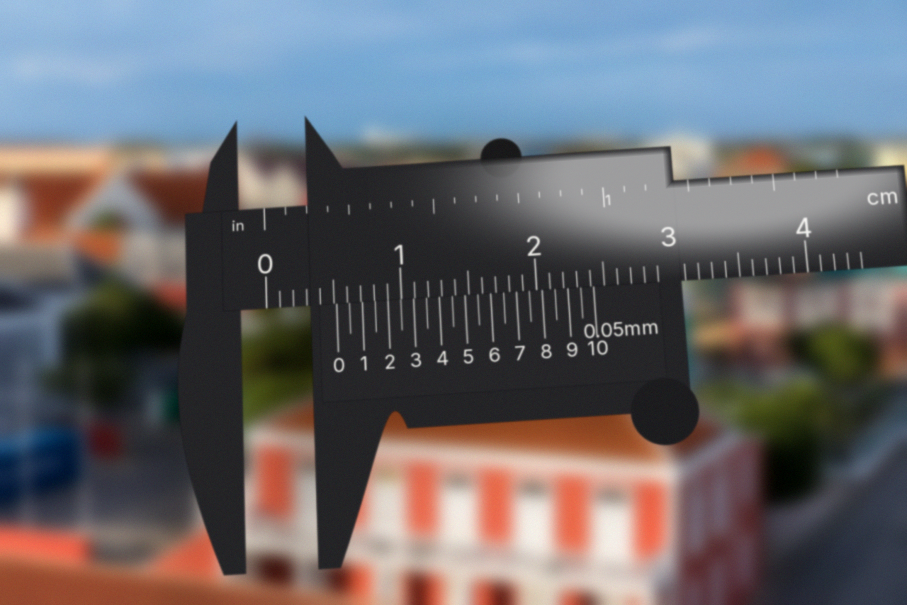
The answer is 5.2 mm
